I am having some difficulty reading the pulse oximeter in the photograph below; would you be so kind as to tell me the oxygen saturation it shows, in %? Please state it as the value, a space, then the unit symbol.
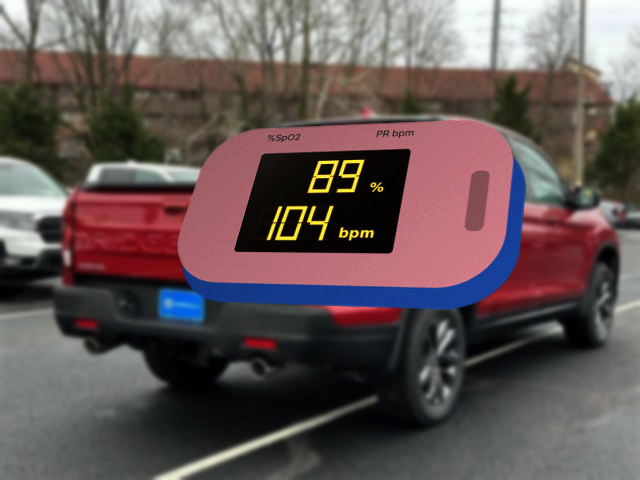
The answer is 89 %
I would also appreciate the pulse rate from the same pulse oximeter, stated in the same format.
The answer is 104 bpm
